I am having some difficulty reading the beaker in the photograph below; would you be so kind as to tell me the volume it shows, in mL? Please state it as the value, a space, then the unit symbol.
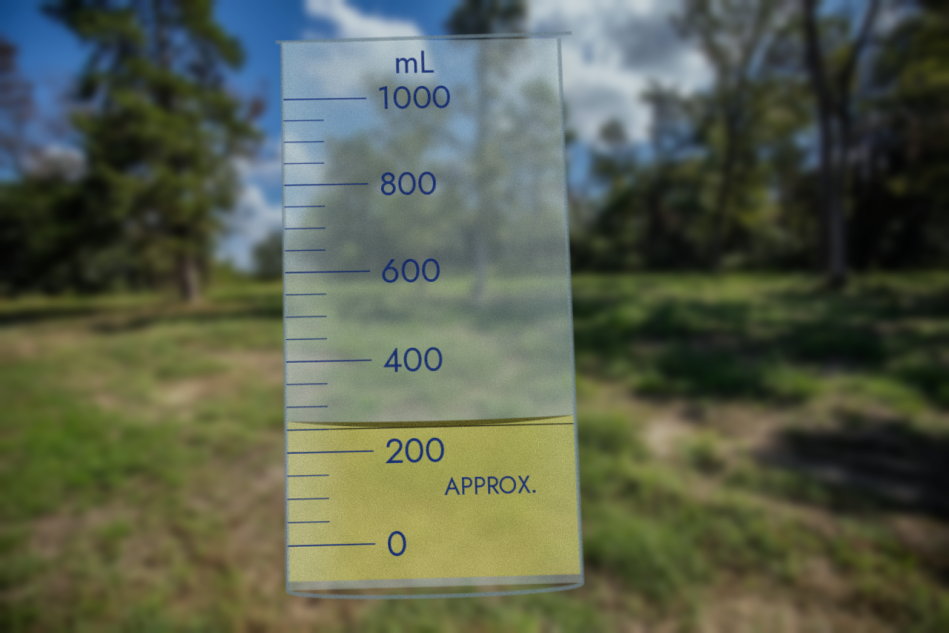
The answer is 250 mL
